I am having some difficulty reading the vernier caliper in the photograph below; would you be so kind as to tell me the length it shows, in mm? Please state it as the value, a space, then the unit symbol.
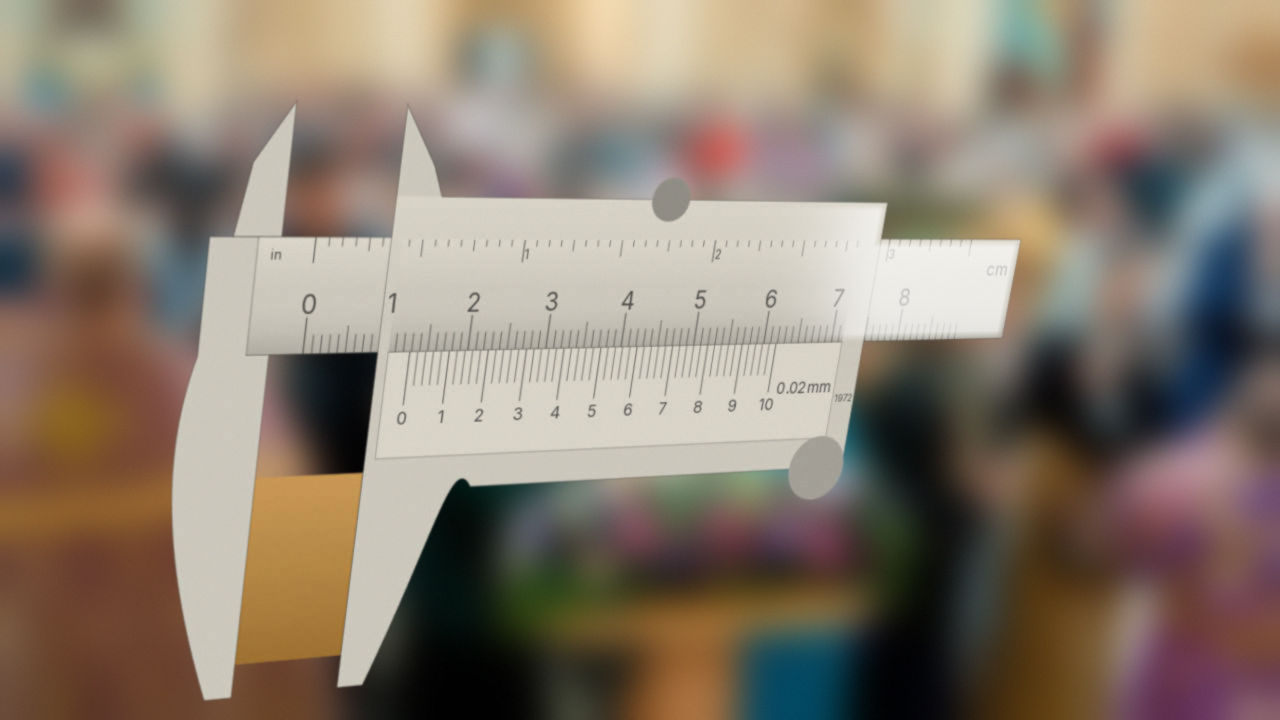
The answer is 12.8 mm
